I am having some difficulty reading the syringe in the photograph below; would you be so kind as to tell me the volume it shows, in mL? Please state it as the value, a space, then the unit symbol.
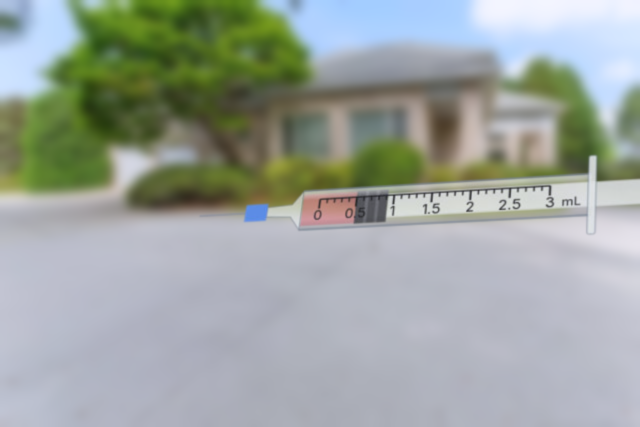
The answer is 0.5 mL
